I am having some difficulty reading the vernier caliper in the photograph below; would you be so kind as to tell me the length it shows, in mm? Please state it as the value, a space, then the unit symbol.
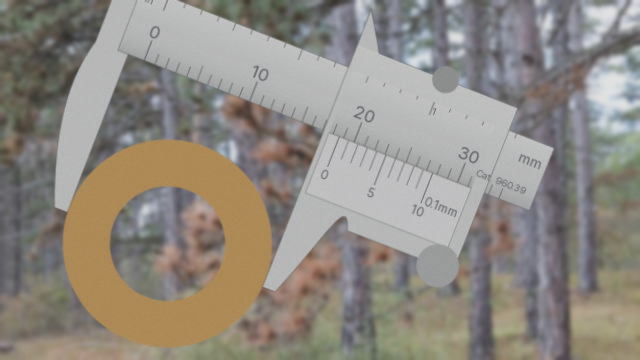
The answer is 18.6 mm
